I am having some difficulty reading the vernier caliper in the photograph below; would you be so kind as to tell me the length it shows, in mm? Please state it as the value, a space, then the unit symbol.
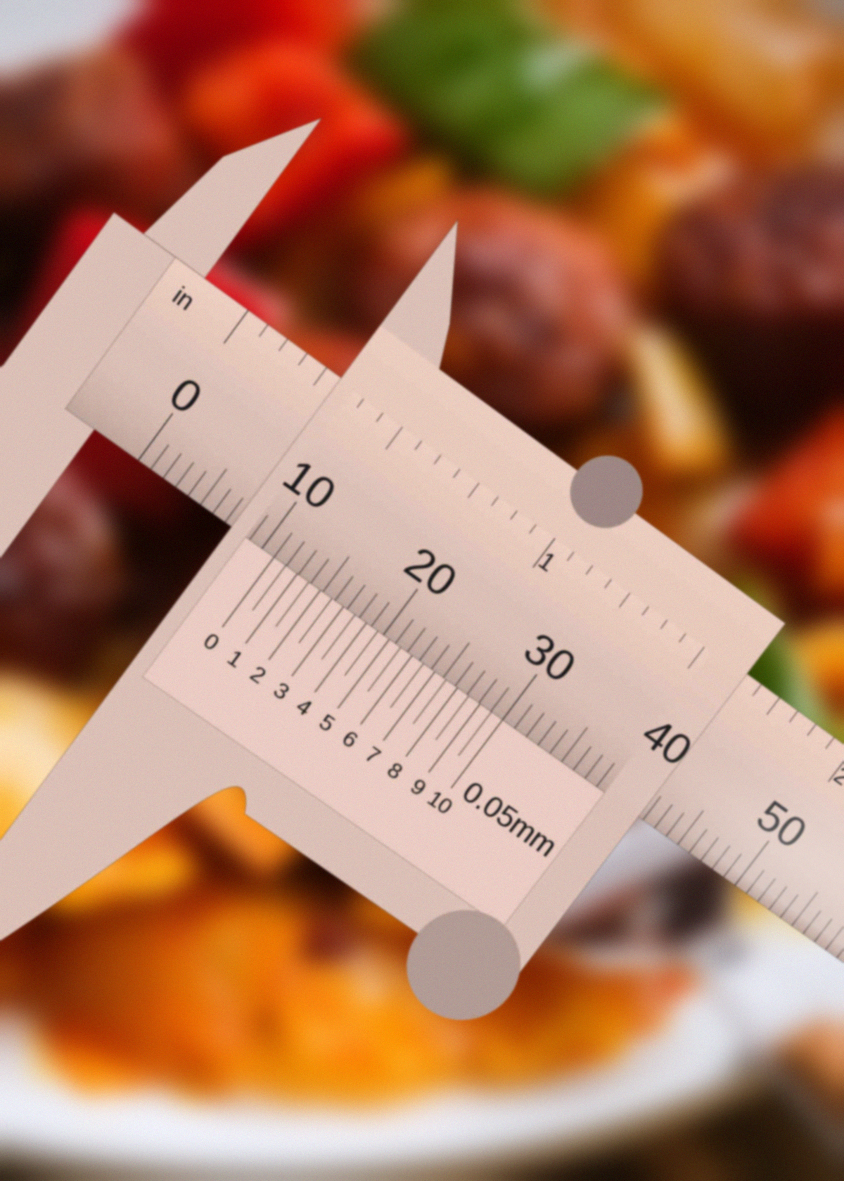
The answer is 11.0 mm
